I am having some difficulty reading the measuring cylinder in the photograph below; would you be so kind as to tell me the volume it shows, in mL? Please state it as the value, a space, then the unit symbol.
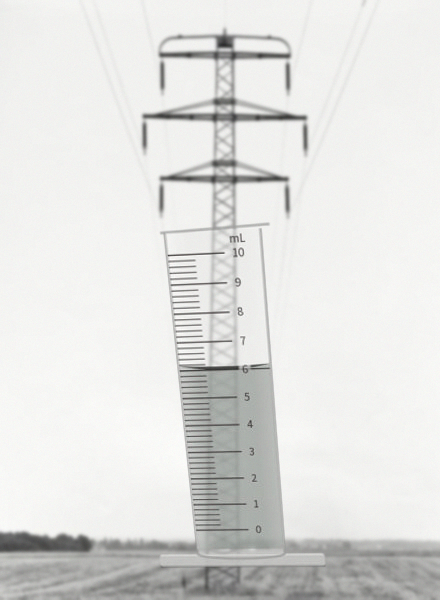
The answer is 6 mL
